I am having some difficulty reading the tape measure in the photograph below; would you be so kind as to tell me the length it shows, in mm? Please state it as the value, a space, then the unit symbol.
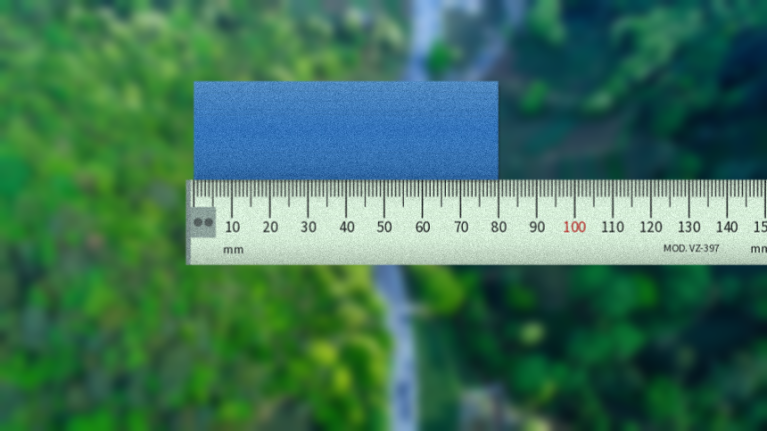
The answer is 80 mm
